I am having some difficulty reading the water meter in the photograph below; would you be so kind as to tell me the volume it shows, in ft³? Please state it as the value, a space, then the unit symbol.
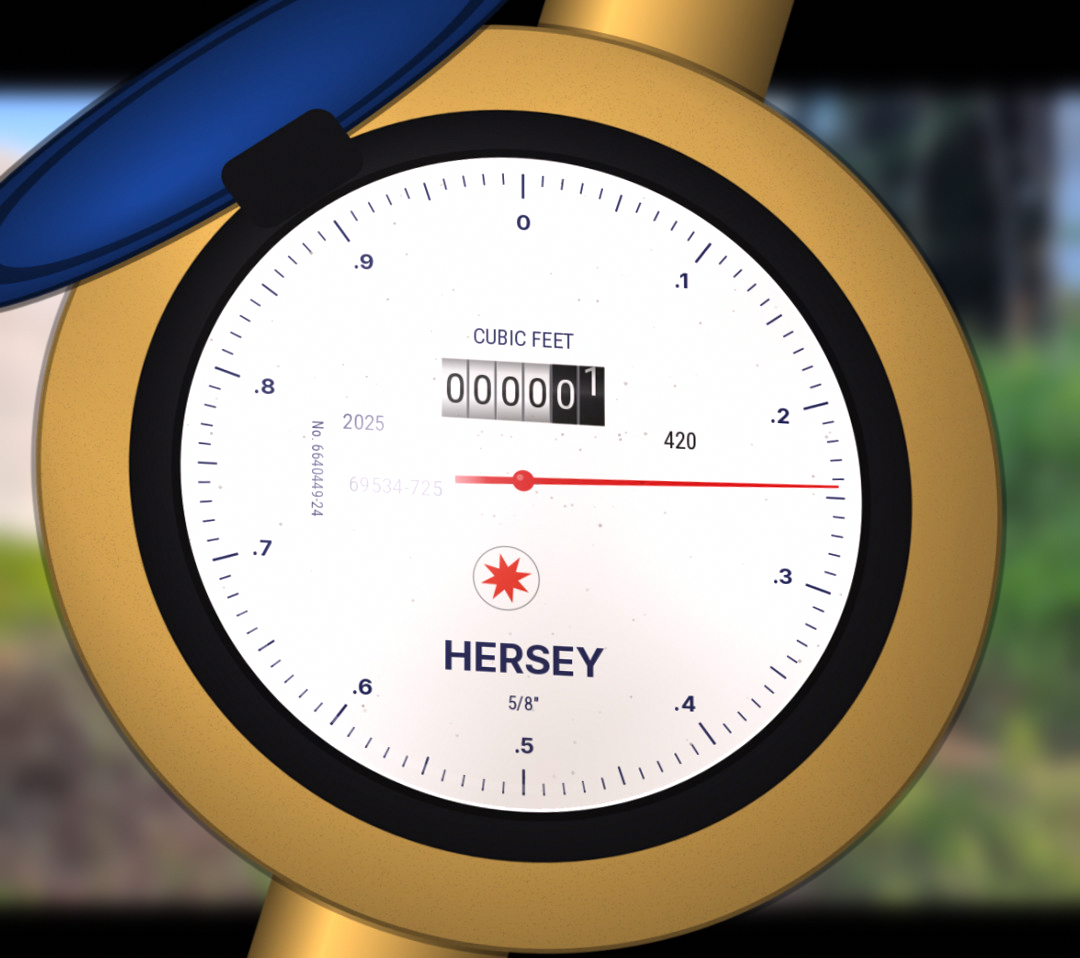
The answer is 1.24 ft³
